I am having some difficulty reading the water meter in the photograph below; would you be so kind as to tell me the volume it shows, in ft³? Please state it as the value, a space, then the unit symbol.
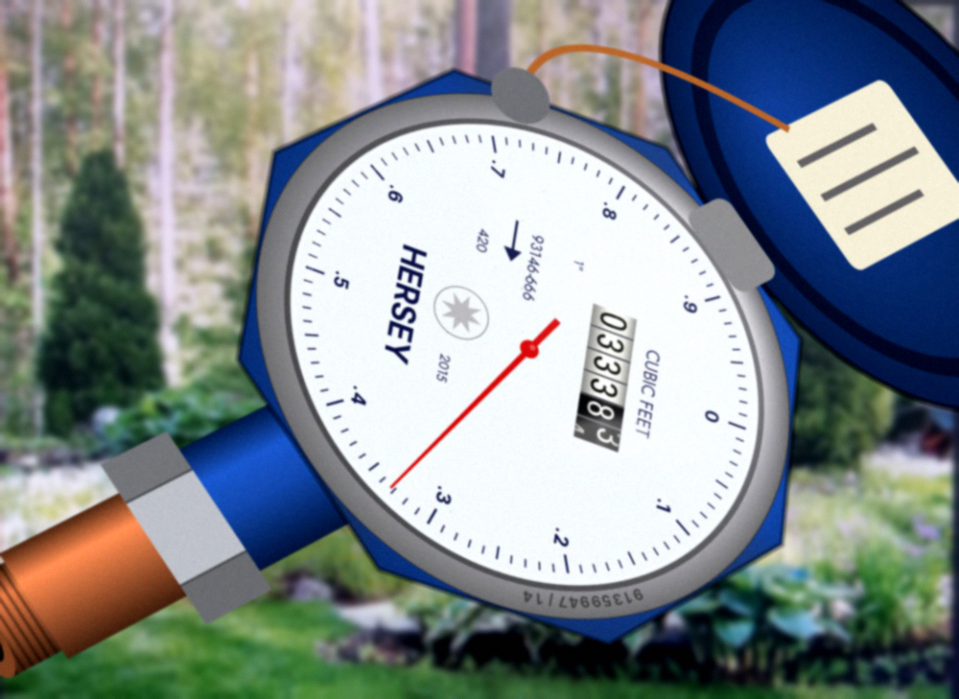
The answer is 33383.33 ft³
